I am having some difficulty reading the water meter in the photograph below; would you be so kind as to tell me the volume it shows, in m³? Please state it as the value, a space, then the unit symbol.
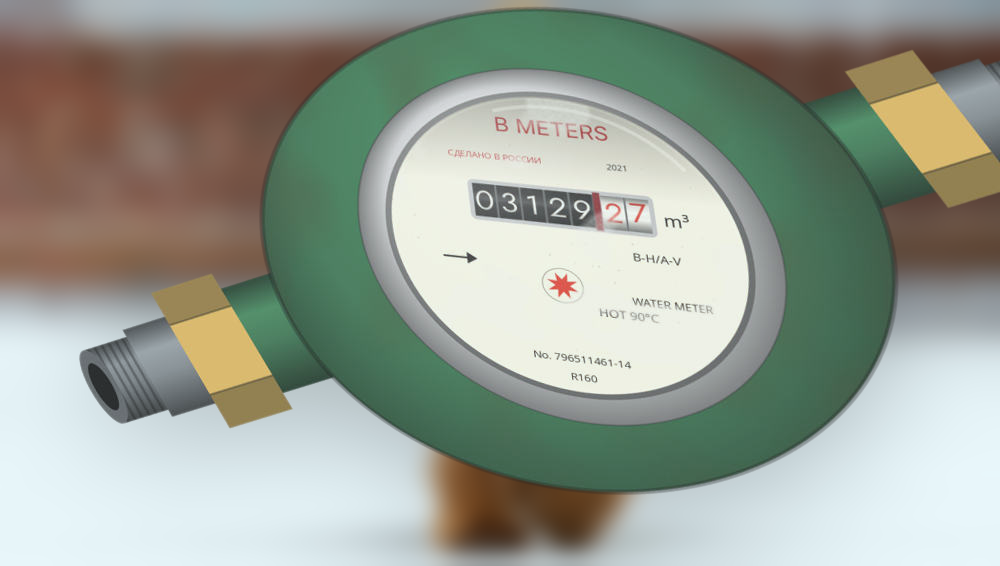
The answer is 3129.27 m³
